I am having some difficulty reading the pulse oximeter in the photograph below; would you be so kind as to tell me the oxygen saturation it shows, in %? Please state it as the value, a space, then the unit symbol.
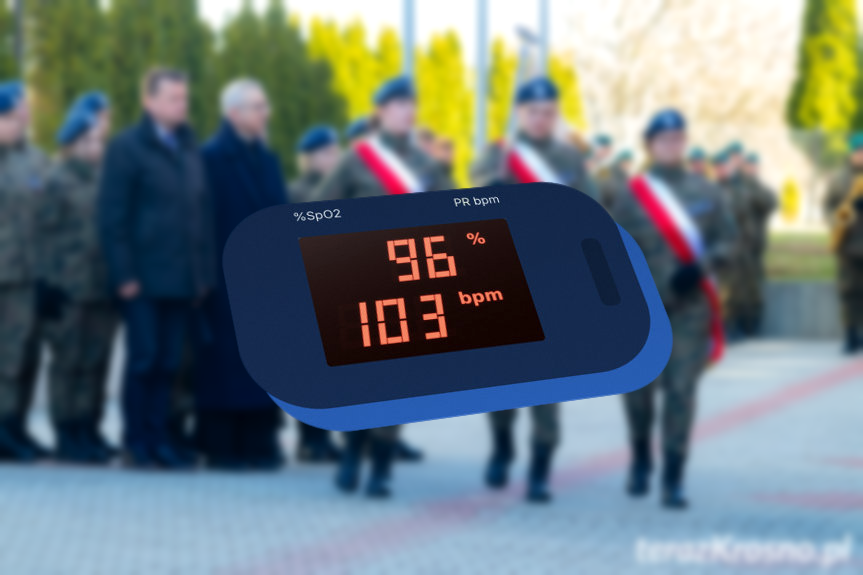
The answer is 96 %
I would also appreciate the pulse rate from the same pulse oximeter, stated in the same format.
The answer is 103 bpm
